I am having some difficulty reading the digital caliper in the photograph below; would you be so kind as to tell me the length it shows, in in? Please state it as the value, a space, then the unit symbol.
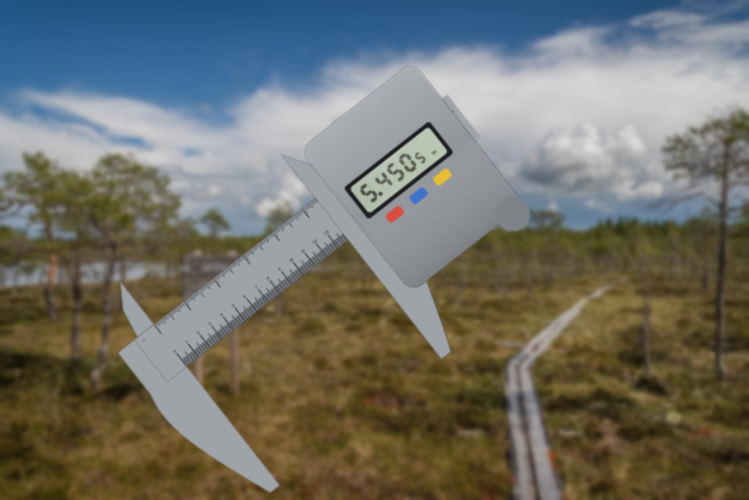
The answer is 5.4505 in
